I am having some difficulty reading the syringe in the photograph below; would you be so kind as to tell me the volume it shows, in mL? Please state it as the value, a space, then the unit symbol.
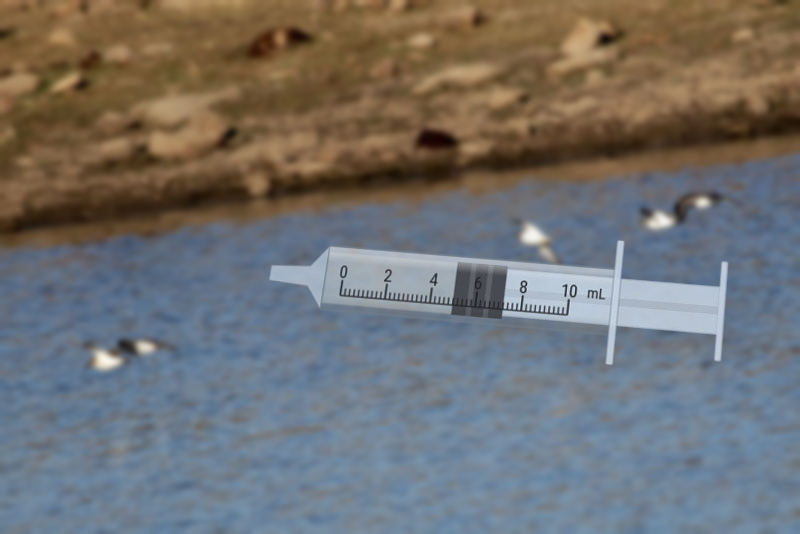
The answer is 5 mL
